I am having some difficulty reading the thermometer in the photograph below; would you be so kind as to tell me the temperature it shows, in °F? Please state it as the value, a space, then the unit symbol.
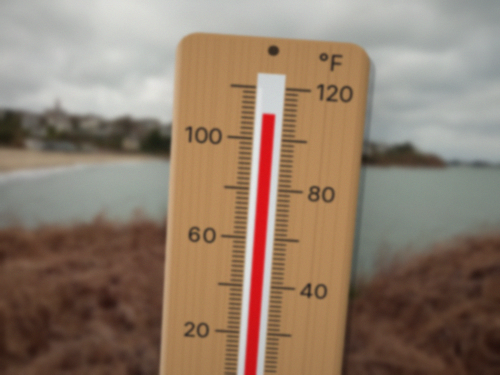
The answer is 110 °F
